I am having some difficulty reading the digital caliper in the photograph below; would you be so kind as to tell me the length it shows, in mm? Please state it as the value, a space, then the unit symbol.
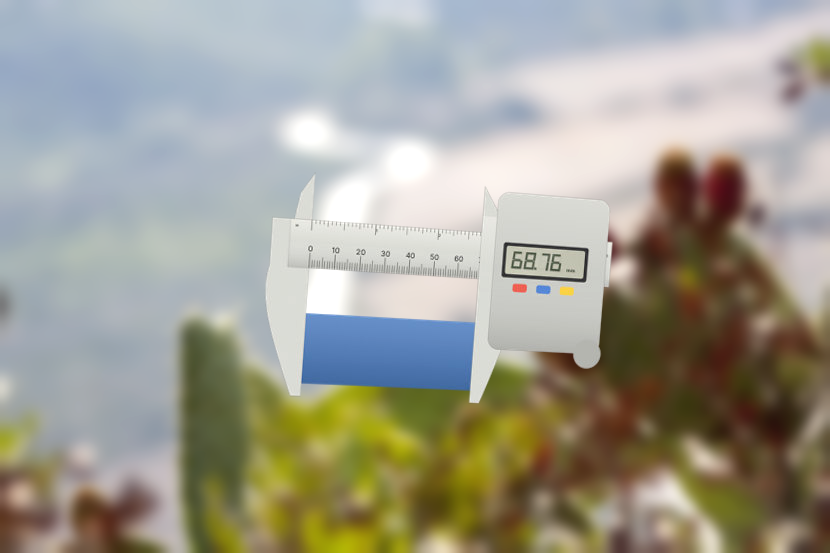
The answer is 68.76 mm
